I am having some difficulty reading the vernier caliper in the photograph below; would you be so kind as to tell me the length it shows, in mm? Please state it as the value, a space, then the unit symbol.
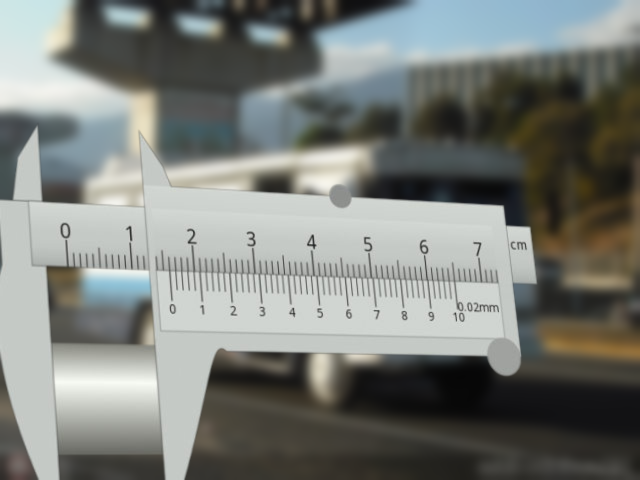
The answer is 16.0 mm
